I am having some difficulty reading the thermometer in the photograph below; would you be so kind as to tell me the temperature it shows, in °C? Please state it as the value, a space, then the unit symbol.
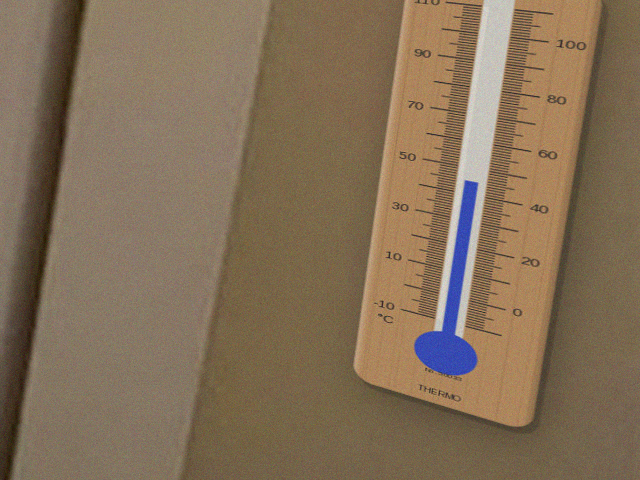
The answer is 45 °C
